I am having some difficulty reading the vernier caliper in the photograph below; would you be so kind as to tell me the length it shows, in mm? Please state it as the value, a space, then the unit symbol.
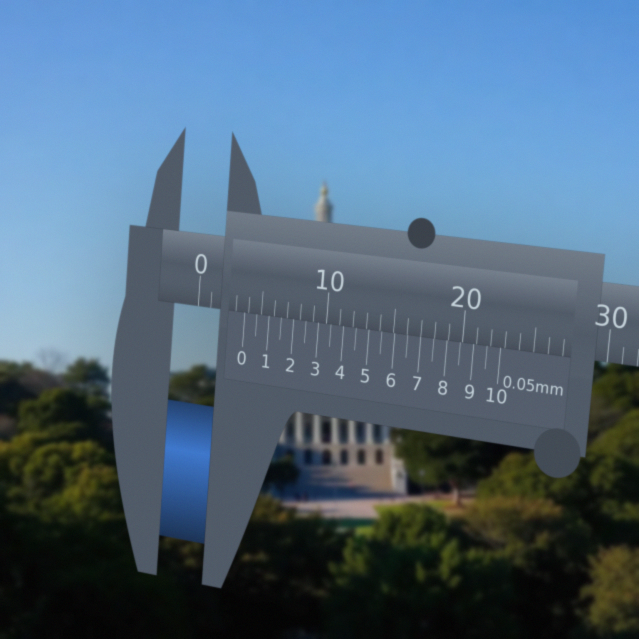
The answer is 3.7 mm
